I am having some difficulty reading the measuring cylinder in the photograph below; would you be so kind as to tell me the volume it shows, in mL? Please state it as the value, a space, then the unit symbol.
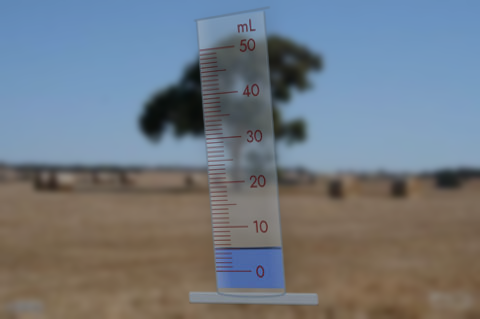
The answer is 5 mL
